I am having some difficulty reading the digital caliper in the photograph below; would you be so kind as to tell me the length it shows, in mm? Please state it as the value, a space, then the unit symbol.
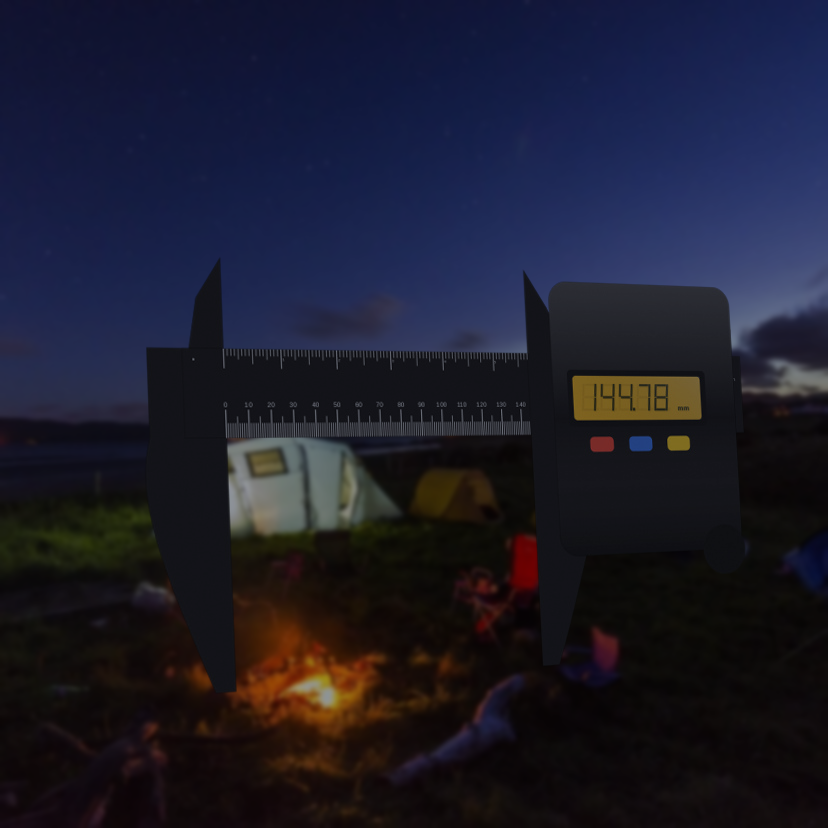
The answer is 144.78 mm
